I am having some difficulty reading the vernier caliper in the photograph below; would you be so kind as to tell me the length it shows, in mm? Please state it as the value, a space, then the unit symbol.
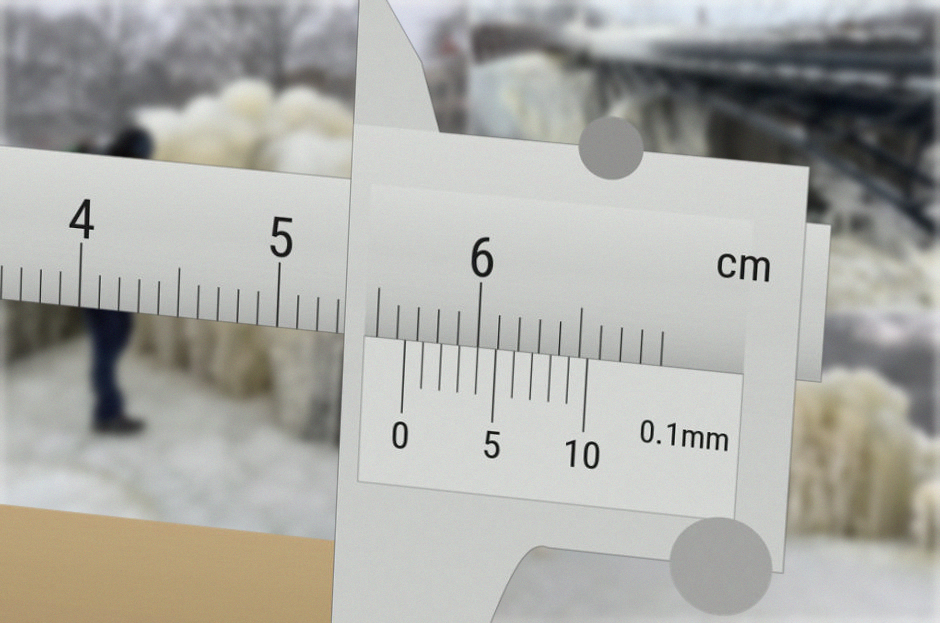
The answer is 56.4 mm
